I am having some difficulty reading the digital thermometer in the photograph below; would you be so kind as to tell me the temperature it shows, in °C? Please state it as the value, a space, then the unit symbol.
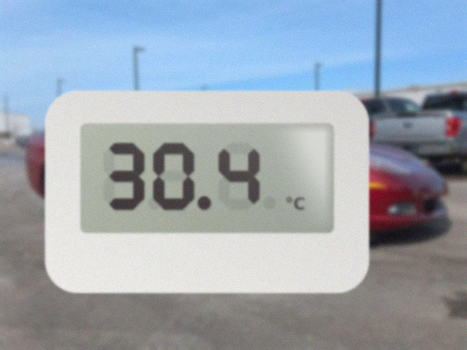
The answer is 30.4 °C
